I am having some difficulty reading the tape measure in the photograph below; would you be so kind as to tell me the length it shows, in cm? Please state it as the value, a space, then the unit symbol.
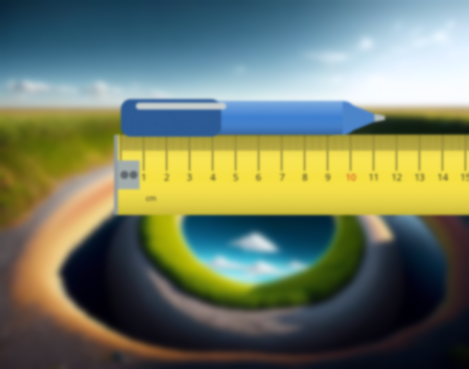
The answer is 11.5 cm
